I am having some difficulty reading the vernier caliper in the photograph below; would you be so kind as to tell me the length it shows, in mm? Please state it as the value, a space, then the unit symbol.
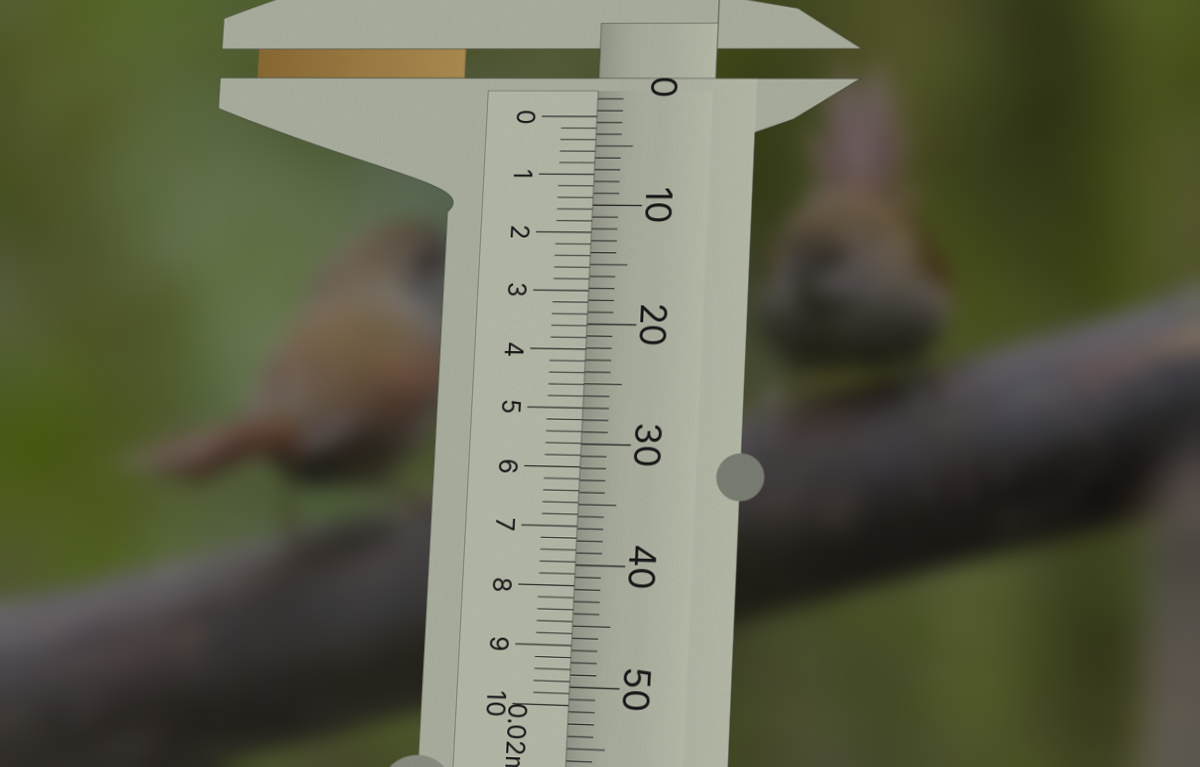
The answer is 2.5 mm
